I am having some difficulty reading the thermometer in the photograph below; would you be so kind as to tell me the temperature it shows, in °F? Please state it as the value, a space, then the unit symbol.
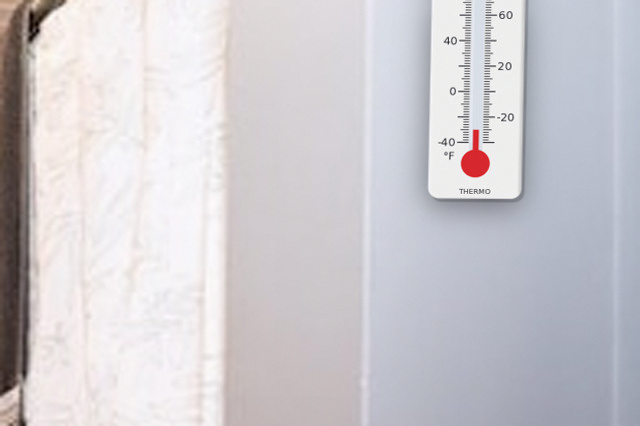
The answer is -30 °F
